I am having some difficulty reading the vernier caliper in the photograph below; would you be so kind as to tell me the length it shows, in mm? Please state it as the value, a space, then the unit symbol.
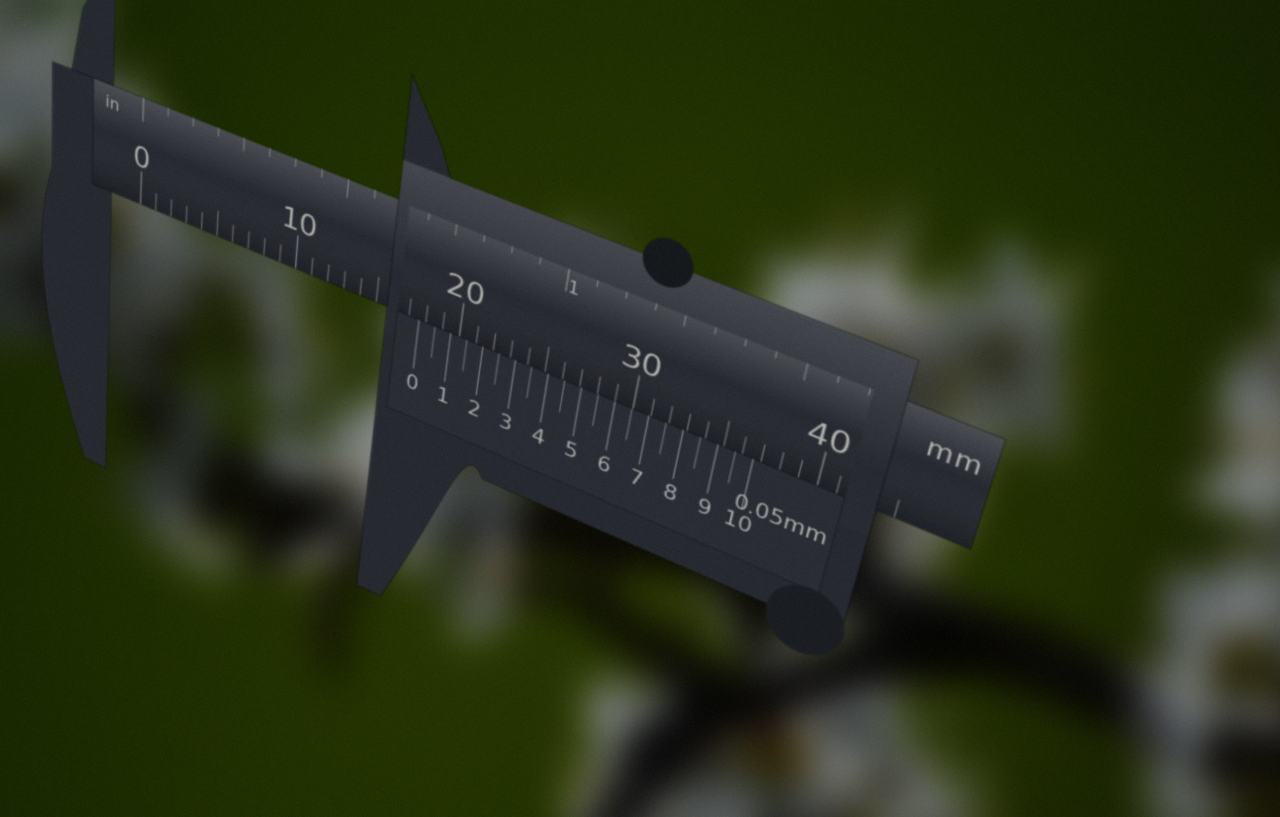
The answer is 17.6 mm
